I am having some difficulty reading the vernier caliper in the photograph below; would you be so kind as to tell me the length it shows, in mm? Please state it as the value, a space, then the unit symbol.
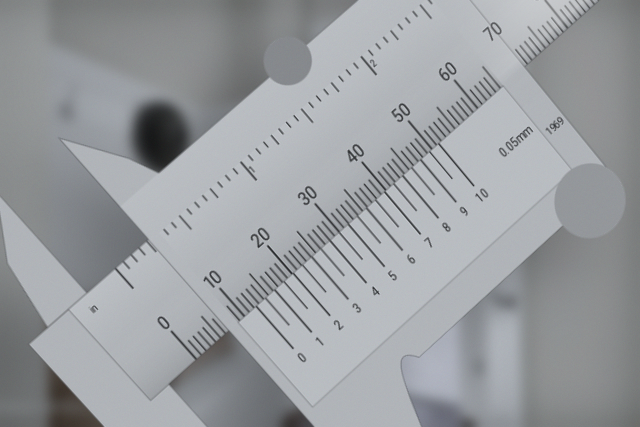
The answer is 12.4 mm
